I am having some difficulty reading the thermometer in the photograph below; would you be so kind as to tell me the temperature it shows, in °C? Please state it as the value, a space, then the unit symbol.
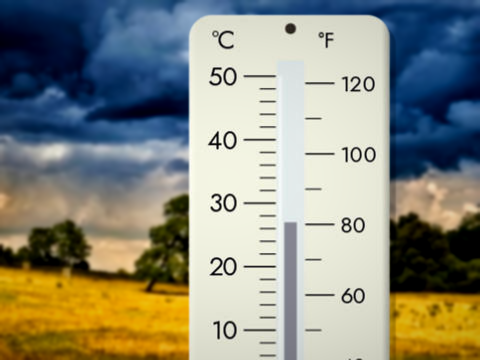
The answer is 27 °C
